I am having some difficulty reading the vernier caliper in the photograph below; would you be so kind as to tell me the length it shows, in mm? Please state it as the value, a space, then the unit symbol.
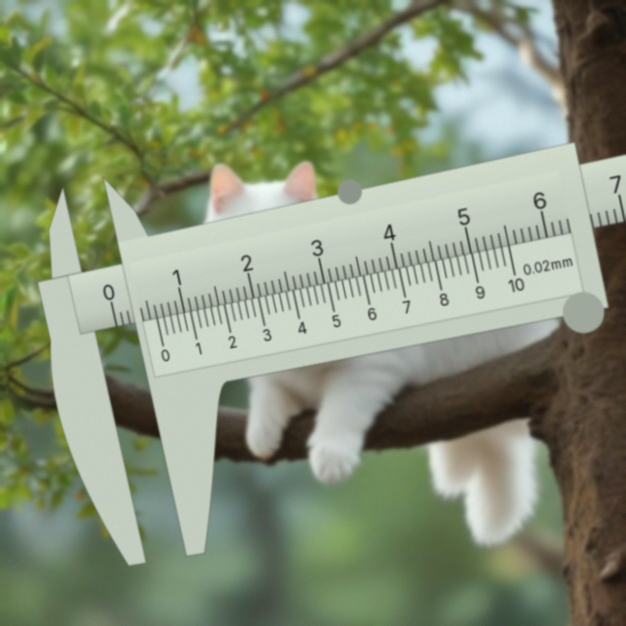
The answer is 6.0 mm
